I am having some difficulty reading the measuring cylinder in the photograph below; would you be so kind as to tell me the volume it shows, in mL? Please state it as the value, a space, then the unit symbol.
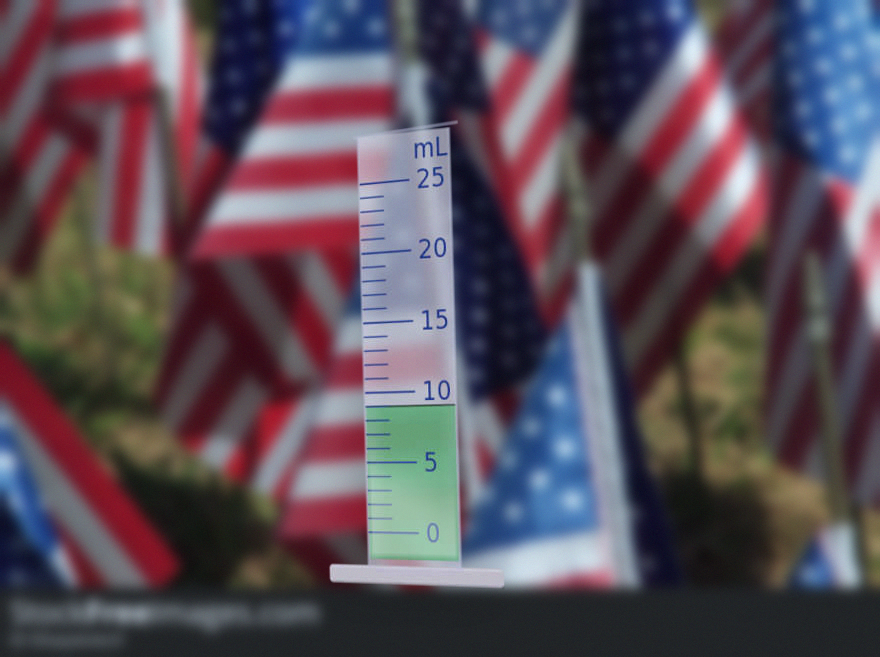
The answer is 9 mL
